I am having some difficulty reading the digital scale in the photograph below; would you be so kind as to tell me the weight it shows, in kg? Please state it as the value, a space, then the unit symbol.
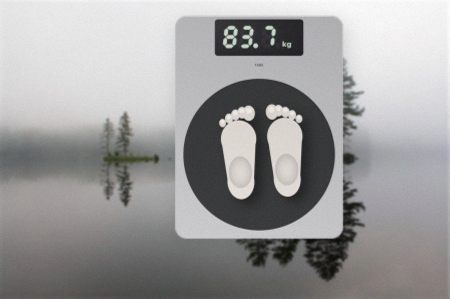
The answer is 83.7 kg
